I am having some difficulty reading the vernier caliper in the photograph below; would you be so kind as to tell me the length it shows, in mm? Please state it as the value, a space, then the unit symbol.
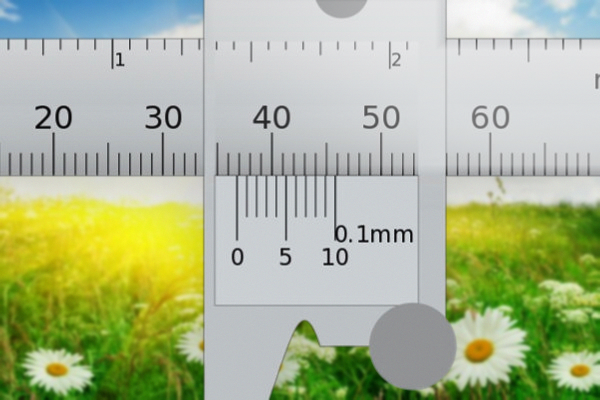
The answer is 36.8 mm
